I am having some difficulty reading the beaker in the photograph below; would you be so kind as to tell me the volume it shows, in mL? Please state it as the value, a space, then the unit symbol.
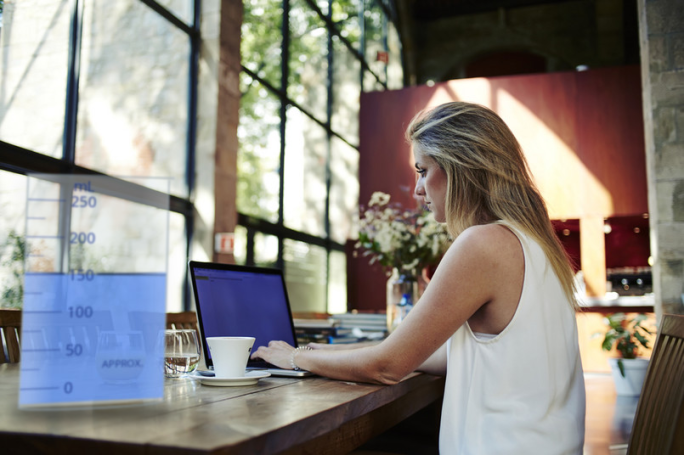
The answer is 150 mL
